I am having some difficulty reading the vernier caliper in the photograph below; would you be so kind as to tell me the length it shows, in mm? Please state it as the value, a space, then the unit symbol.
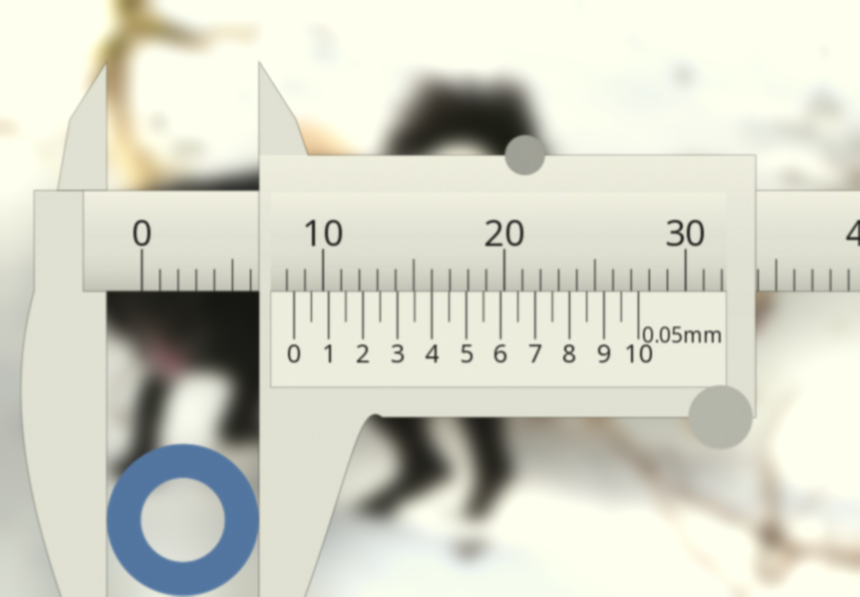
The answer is 8.4 mm
